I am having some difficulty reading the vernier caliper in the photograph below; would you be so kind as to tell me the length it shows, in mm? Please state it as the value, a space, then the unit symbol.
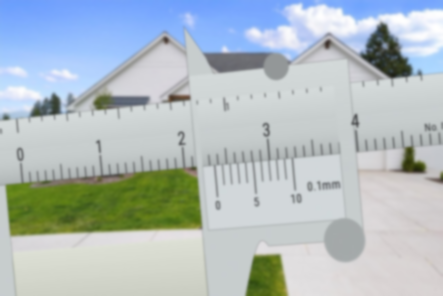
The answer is 23.6 mm
